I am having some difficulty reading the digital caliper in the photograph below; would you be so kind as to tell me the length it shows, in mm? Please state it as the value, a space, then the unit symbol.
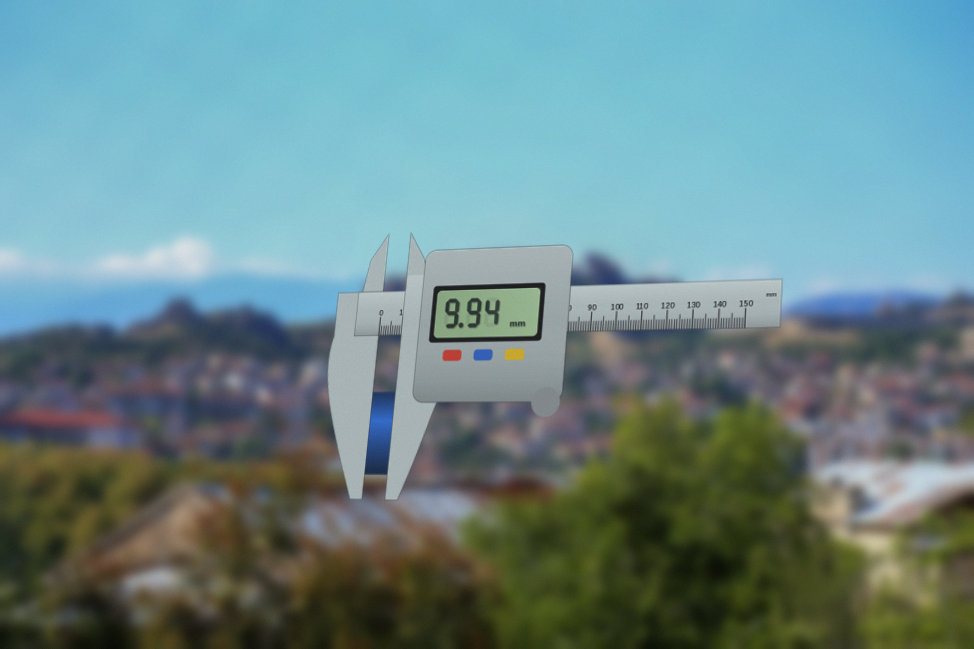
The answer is 9.94 mm
